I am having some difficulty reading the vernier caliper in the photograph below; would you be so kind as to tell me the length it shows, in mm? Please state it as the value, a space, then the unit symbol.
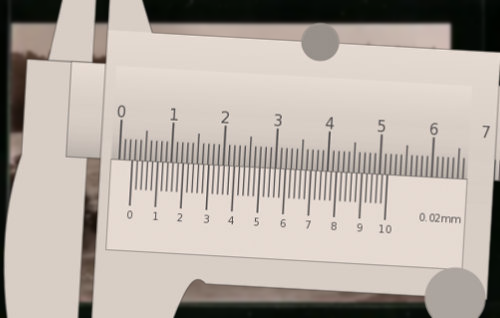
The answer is 2.5 mm
